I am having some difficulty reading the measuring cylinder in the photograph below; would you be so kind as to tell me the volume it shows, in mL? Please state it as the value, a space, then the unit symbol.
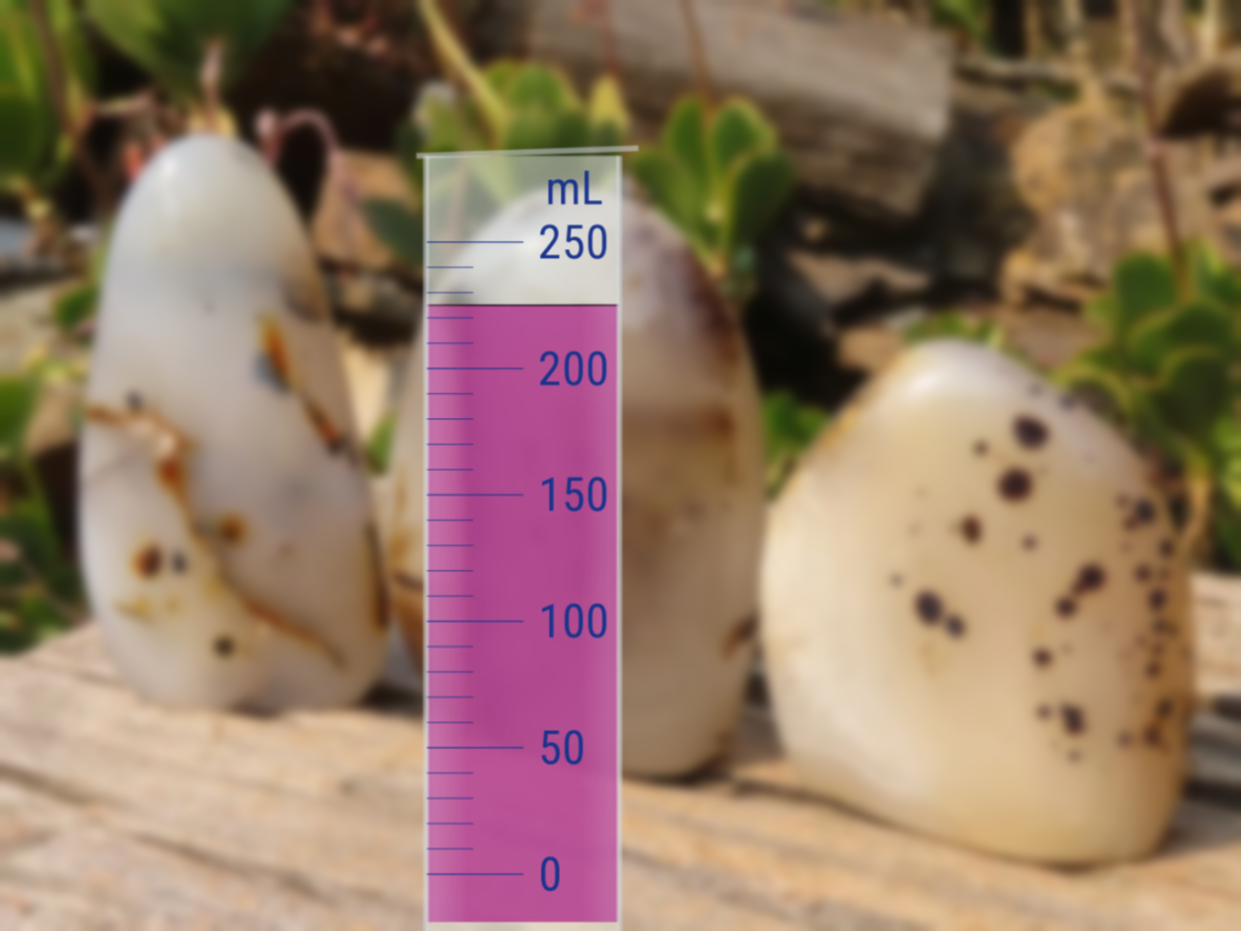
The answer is 225 mL
